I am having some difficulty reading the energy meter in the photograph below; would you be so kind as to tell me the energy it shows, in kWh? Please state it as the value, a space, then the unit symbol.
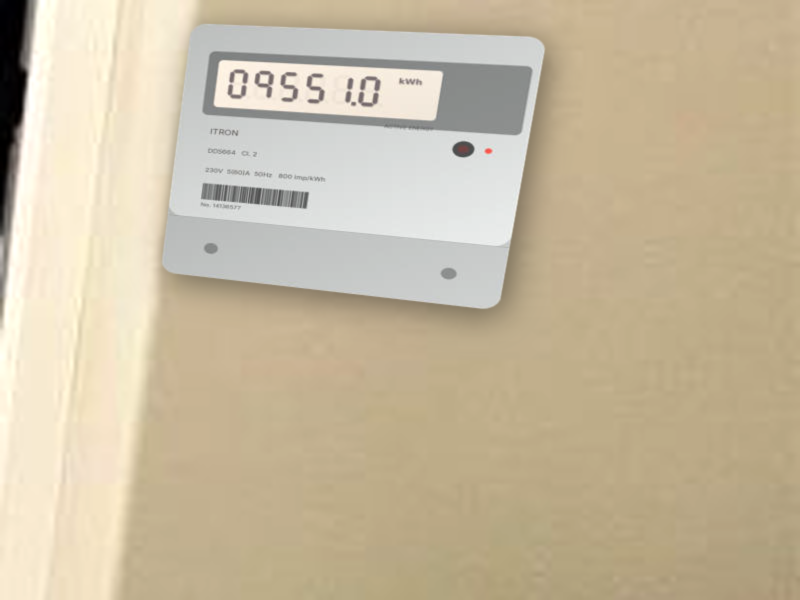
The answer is 9551.0 kWh
